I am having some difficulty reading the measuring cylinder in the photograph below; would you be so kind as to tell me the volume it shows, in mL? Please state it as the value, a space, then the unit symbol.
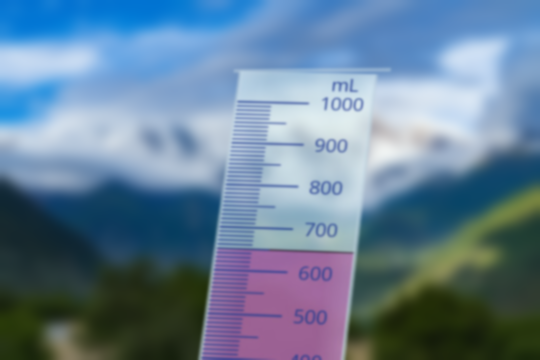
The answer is 650 mL
